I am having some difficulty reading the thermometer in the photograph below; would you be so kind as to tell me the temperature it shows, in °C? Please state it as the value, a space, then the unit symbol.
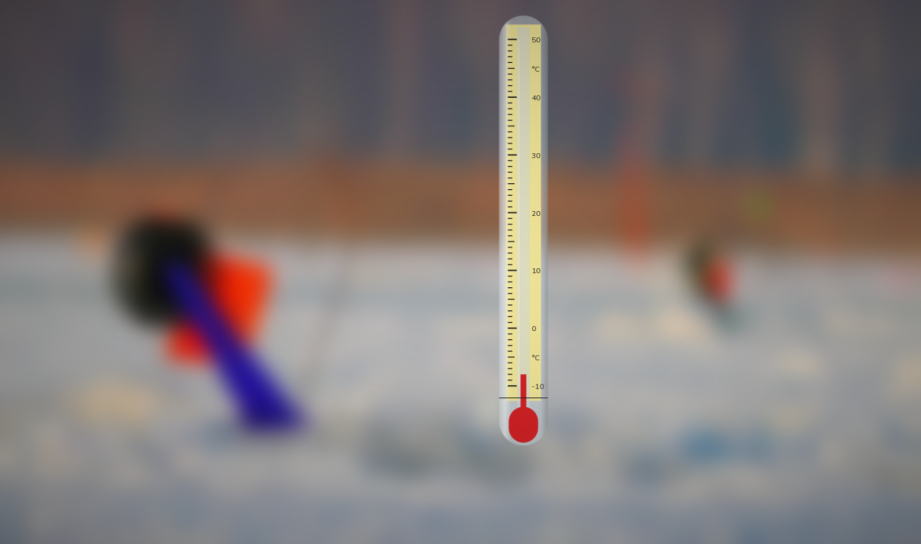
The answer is -8 °C
